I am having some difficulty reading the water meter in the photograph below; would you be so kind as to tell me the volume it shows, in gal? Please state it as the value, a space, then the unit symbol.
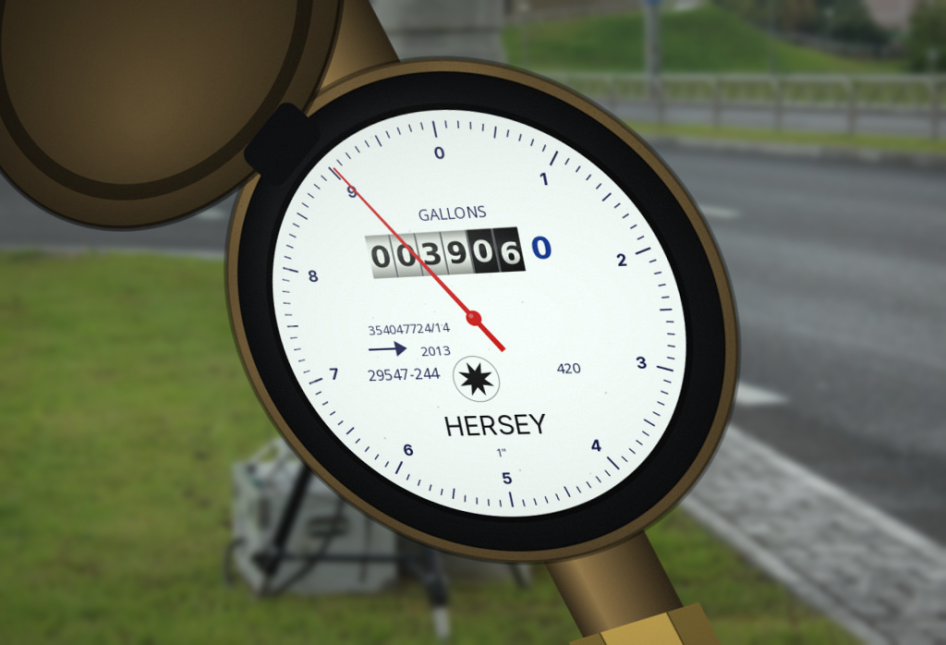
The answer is 39059.0 gal
